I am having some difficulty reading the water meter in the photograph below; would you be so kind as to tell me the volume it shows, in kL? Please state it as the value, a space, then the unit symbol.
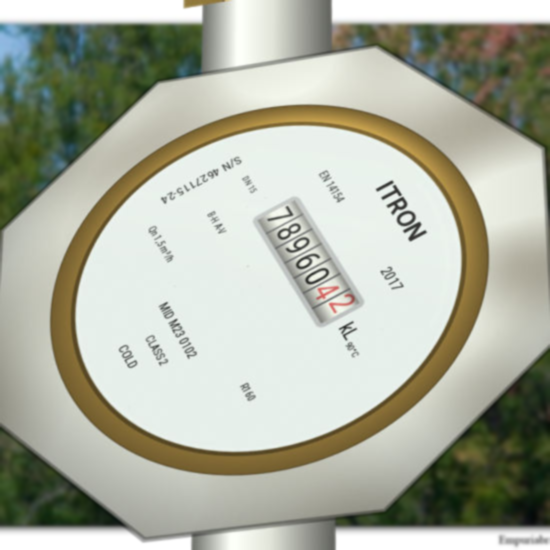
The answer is 78960.42 kL
